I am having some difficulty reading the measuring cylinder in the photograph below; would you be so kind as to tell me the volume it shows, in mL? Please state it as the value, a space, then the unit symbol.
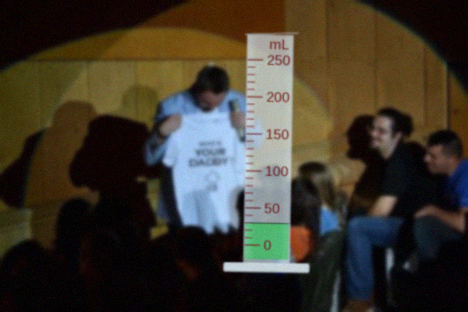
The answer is 30 mL
